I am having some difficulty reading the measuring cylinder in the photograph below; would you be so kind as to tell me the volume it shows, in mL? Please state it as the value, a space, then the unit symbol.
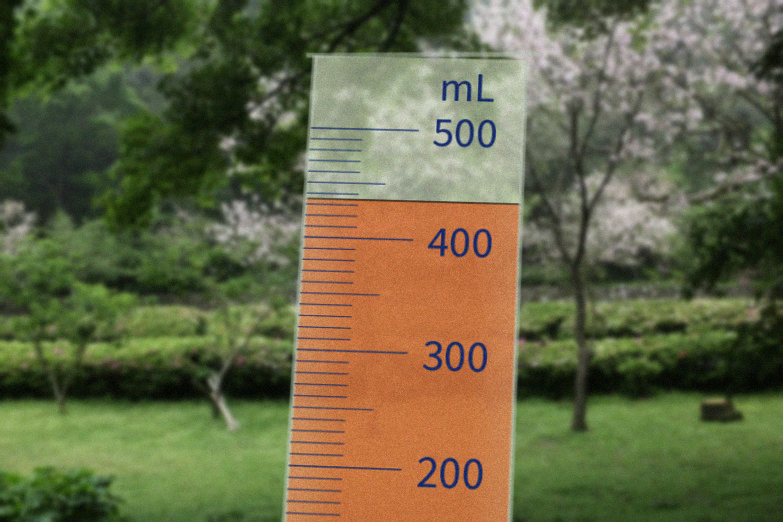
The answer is 435 mL
